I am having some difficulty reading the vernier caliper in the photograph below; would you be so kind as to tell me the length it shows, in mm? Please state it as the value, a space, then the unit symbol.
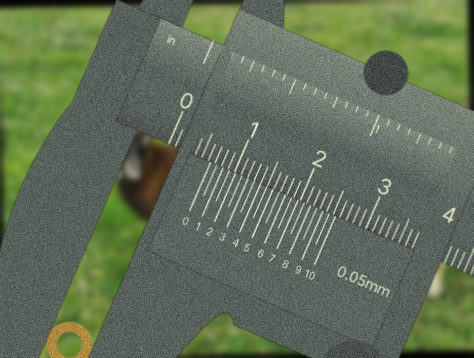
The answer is 6.4 mm
